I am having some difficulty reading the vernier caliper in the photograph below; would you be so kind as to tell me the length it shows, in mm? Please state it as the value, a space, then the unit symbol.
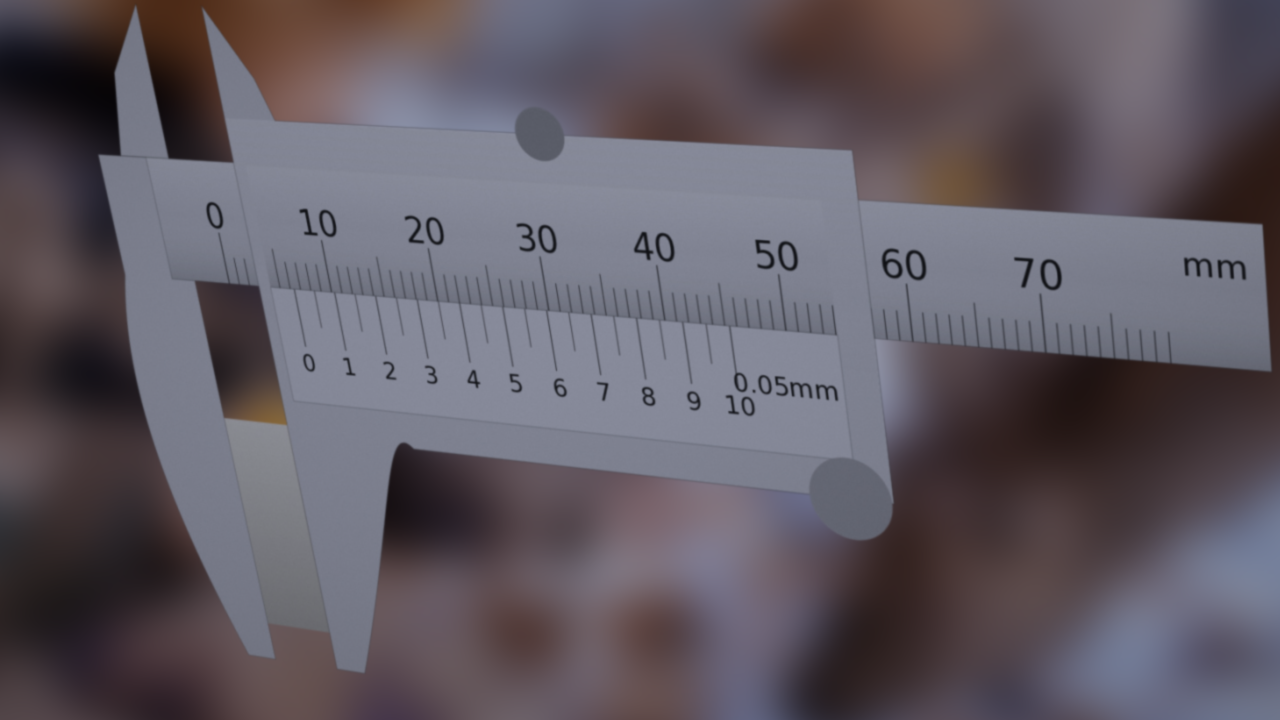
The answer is 6.4 mm
